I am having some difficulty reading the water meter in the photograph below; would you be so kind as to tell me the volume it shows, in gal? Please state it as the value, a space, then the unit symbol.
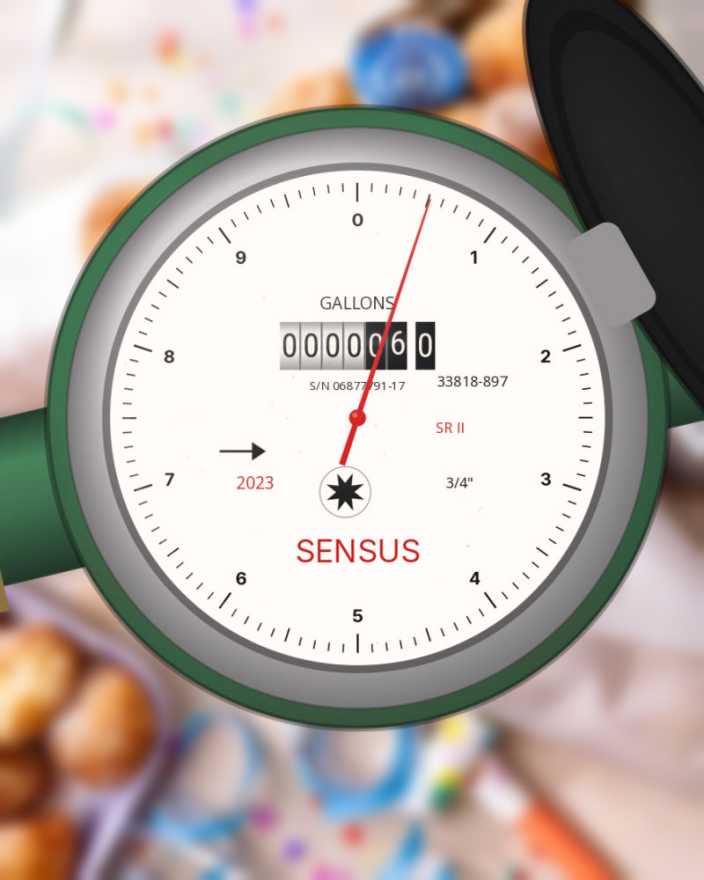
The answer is 60.5 gal
